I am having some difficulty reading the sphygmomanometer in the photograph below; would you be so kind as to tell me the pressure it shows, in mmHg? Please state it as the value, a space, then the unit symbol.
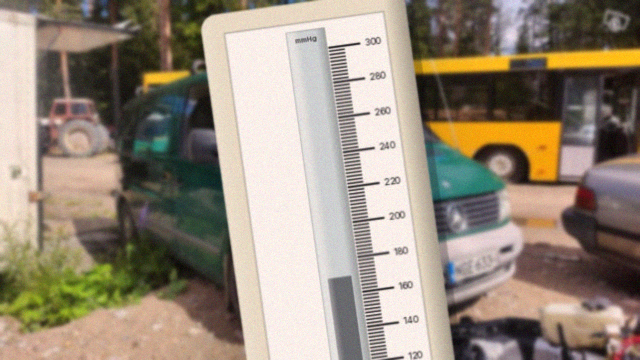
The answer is 170 mmHg
